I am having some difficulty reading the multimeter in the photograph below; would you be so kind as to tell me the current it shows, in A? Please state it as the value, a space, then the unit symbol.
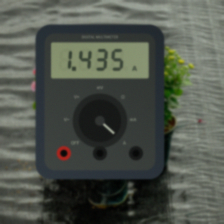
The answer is 1.435 A
